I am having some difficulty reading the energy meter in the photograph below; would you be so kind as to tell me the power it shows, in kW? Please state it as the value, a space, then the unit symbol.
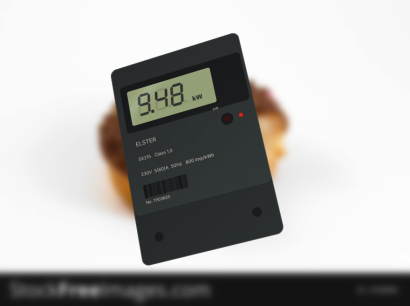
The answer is 9.48 kW
